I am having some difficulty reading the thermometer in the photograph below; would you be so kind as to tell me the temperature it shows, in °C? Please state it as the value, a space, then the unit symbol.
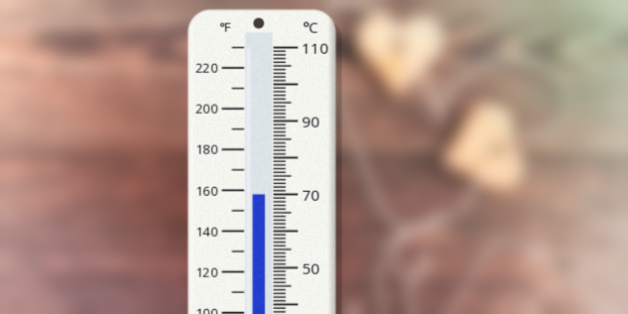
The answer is 70 °C
